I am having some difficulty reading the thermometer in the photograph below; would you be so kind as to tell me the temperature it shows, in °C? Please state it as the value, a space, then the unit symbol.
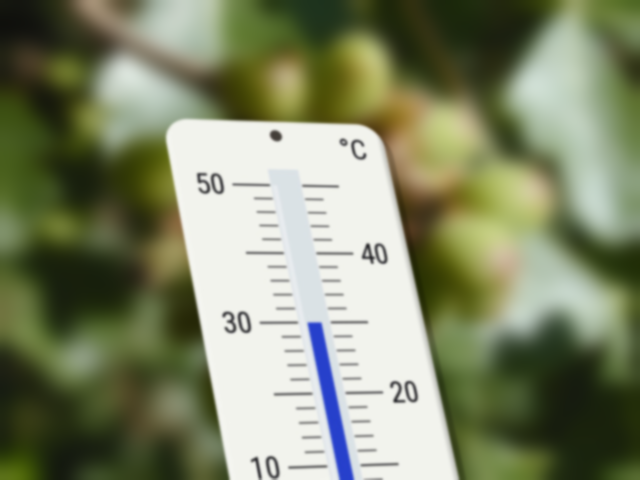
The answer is 30 °C
